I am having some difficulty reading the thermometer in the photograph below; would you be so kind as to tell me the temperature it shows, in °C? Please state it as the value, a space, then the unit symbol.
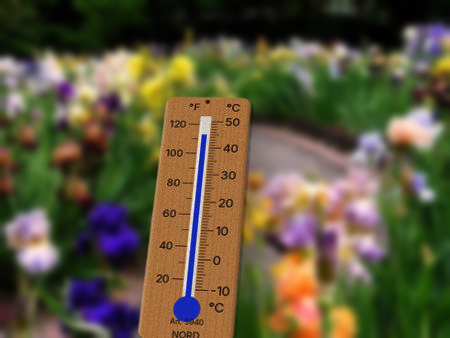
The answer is 45 °C
